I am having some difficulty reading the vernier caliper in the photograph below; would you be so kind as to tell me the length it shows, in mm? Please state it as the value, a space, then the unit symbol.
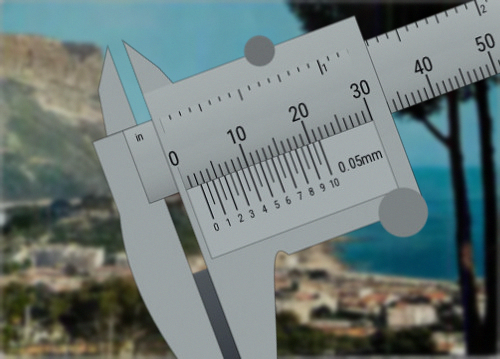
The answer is 2.4 mm
